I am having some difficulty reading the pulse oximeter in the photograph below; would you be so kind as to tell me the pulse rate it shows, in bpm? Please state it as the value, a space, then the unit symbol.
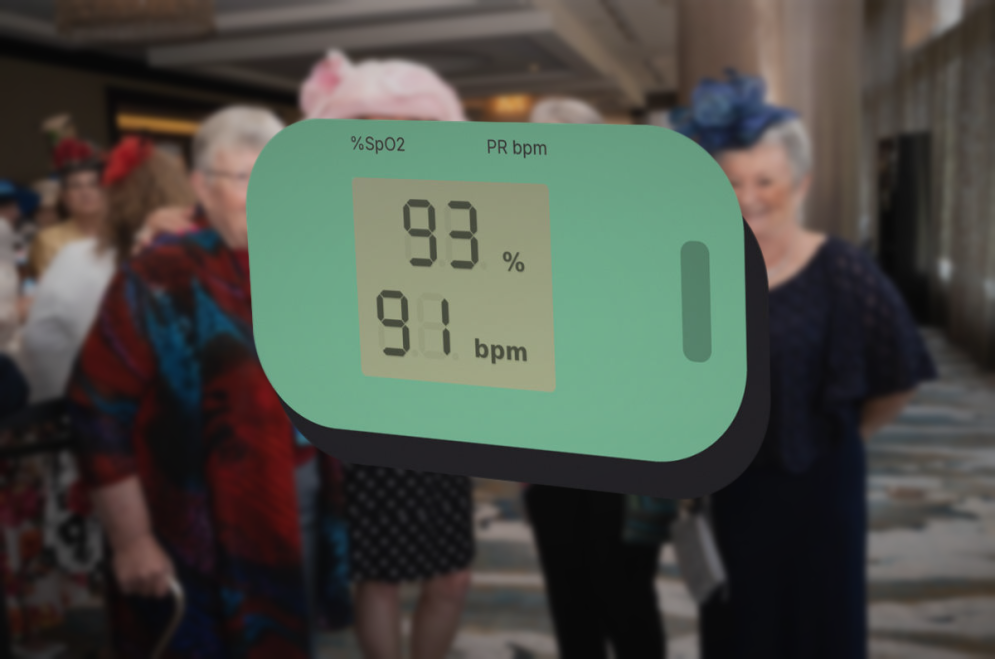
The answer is 91 bpm
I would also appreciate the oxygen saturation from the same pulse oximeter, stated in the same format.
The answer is 93 %
